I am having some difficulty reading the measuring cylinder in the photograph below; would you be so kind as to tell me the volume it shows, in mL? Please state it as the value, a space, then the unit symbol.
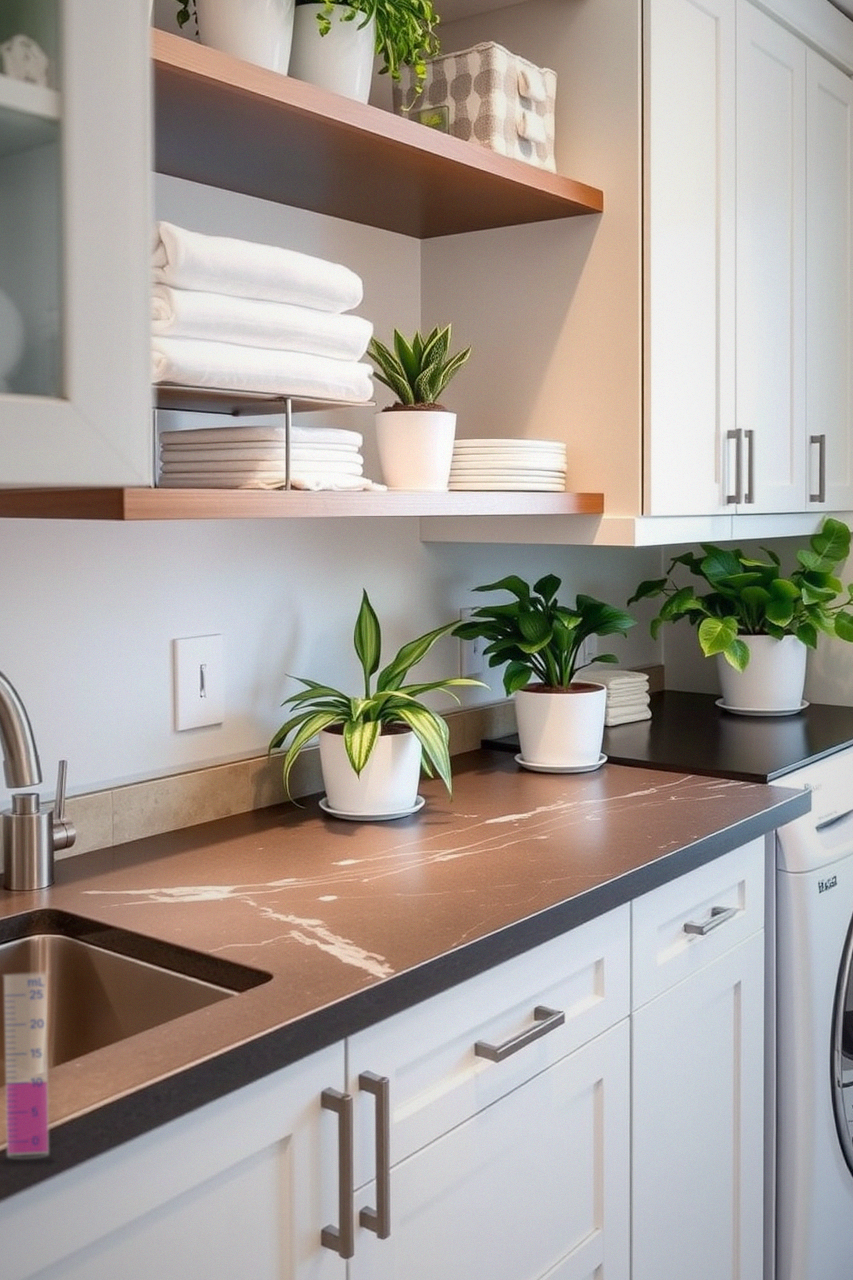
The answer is 10 mL
